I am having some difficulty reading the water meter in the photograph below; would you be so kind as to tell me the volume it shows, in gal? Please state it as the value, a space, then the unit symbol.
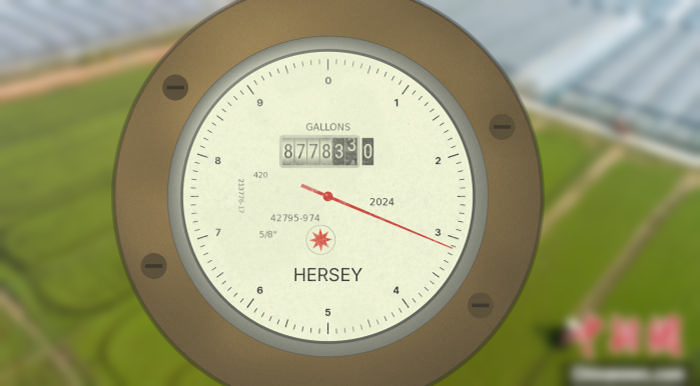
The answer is 8778333.1 gal
